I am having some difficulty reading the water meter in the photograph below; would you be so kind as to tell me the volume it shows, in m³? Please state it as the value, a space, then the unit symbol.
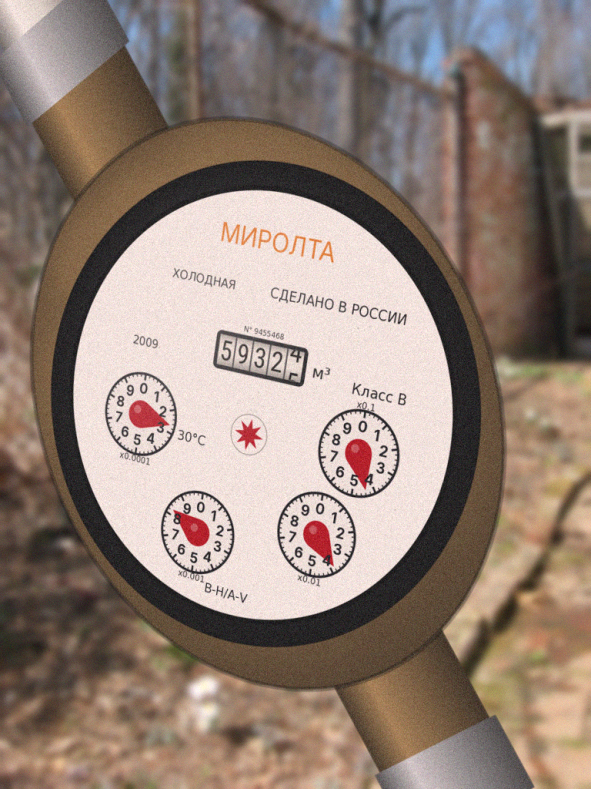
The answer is 59324.4382 m³
